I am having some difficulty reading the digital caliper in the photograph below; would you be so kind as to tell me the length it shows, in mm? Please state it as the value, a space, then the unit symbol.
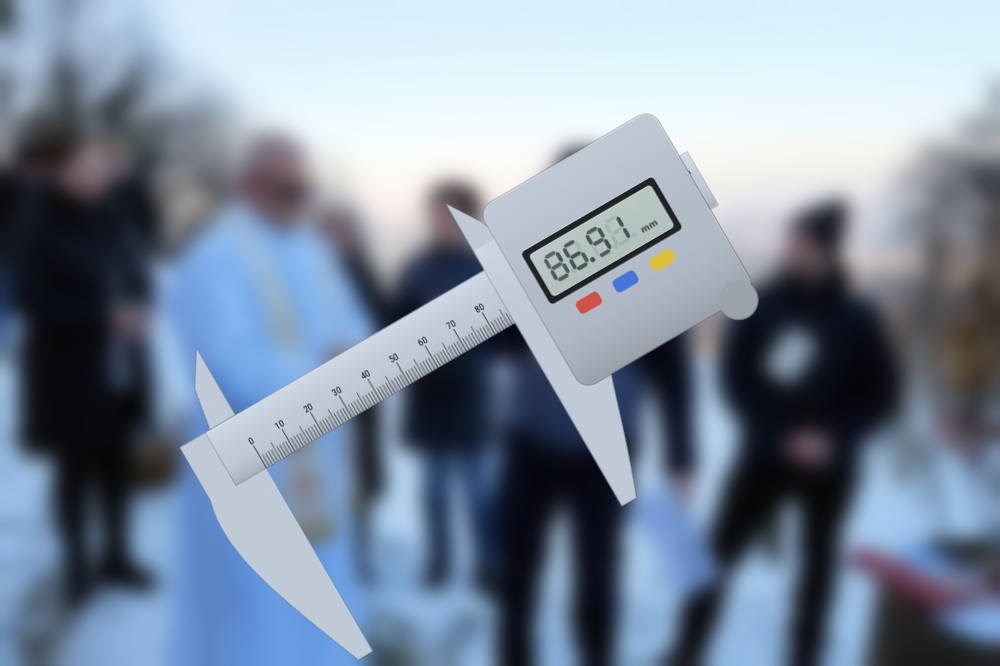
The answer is 86.91 mm
